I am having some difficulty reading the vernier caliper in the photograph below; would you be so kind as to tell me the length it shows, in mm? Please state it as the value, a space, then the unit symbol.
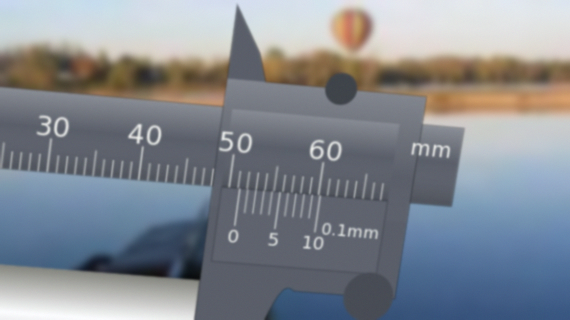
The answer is 51.2 mm
